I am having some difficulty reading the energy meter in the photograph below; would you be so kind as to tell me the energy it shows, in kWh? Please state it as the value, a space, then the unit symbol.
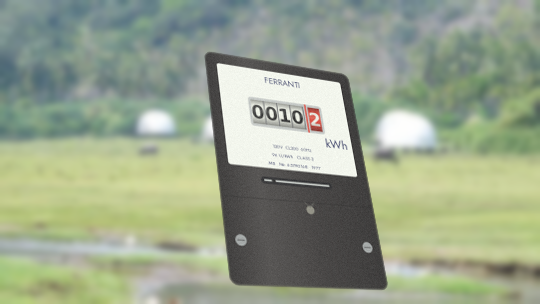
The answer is 10.2 kWh
